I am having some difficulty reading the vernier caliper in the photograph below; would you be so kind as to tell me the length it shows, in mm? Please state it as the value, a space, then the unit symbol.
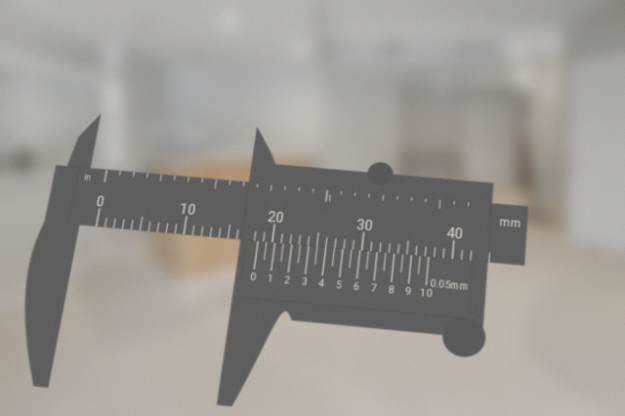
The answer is 18.4 mm
